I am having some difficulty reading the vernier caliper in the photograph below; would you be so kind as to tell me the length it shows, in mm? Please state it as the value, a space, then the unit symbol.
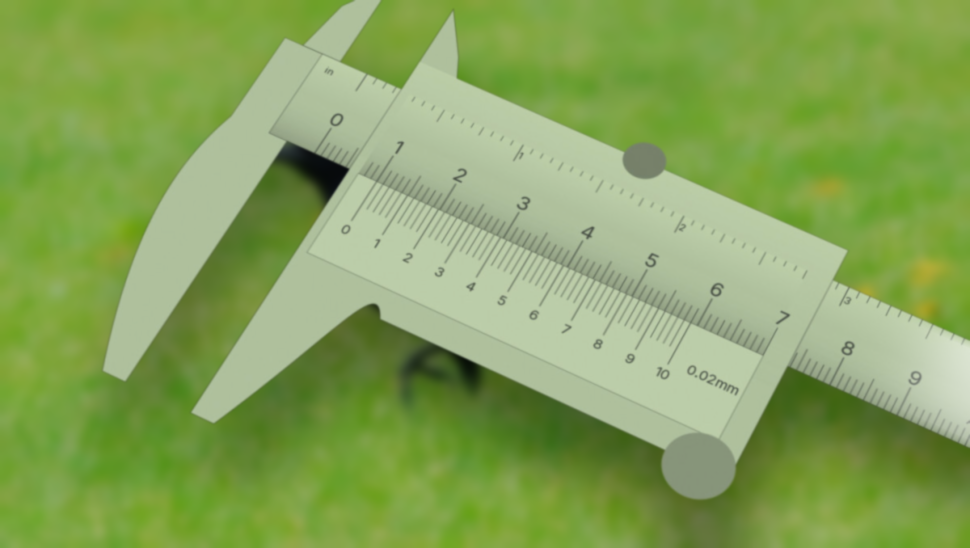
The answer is 10.0 mm
